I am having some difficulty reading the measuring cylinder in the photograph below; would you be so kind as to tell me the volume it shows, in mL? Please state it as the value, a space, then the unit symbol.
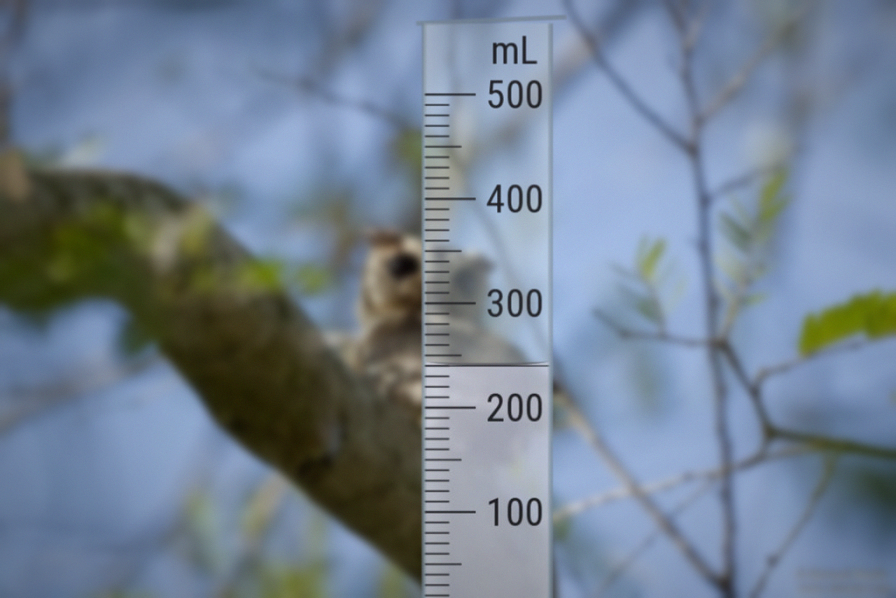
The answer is 240 mL
